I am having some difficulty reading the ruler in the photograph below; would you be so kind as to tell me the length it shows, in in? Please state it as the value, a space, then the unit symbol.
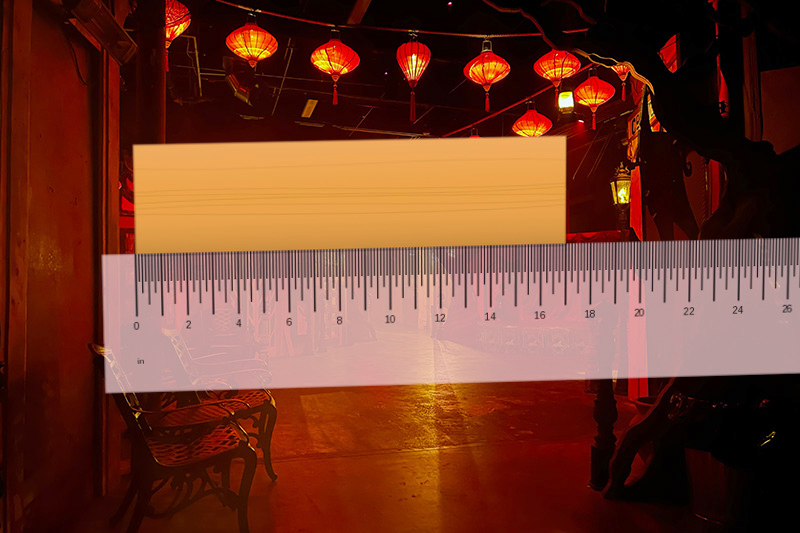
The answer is 17 in
